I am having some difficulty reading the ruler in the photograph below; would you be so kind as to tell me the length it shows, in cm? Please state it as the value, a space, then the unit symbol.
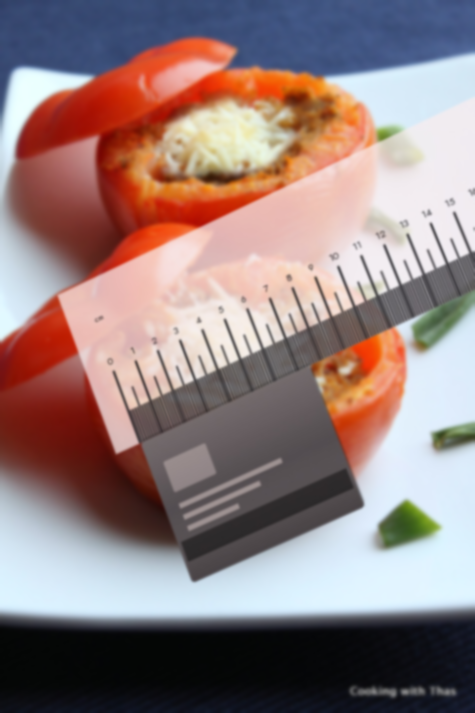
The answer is 7.5 cm
